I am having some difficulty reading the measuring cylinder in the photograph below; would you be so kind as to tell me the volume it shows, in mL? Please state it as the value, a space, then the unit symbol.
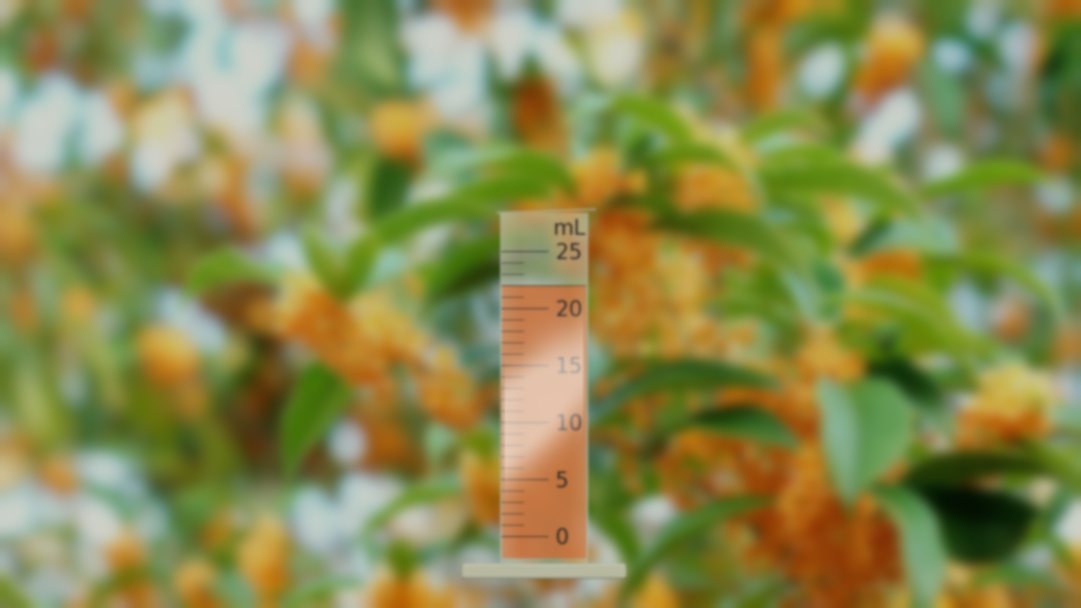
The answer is 22 mL
